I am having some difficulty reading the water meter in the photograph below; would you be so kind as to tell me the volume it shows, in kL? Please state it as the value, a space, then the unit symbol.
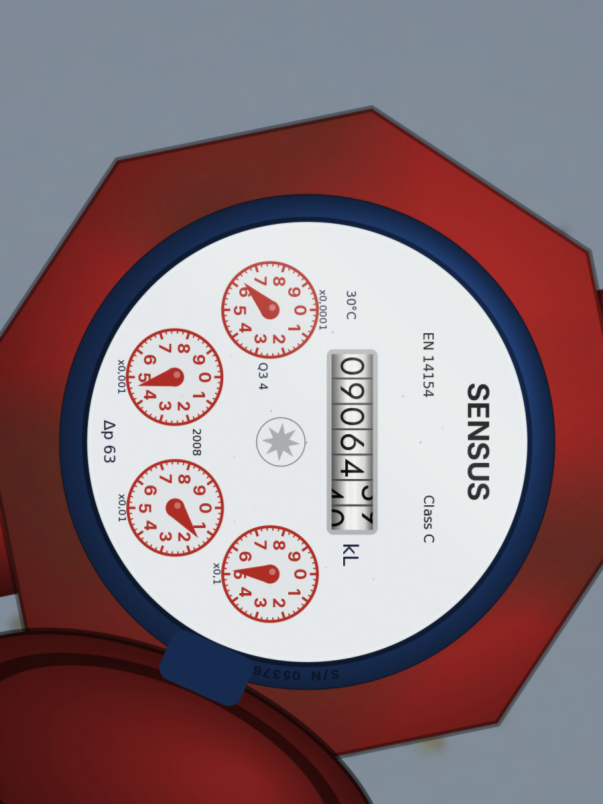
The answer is 906439.5146 kL
